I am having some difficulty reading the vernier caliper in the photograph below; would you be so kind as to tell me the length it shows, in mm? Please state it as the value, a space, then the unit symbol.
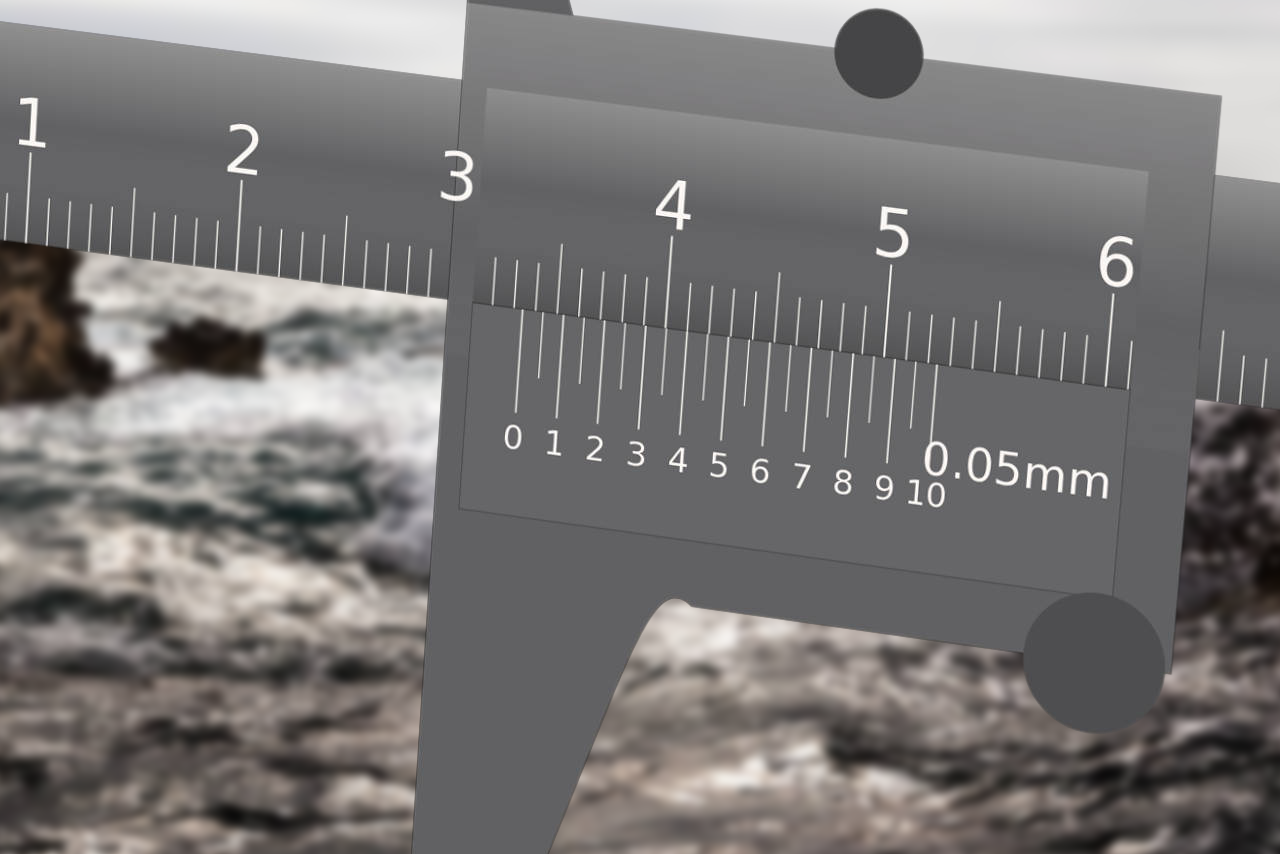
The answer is 33.4 mm
